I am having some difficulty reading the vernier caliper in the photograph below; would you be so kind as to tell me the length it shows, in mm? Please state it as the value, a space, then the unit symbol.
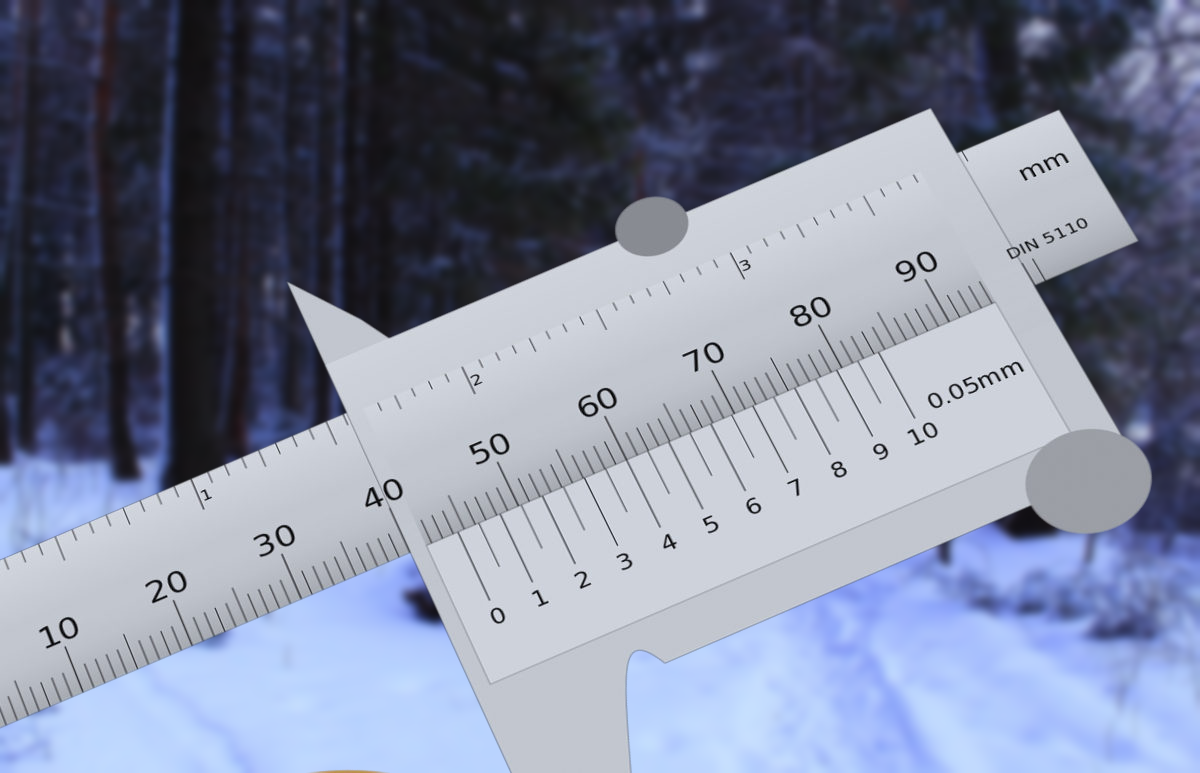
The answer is 44.4 mm
